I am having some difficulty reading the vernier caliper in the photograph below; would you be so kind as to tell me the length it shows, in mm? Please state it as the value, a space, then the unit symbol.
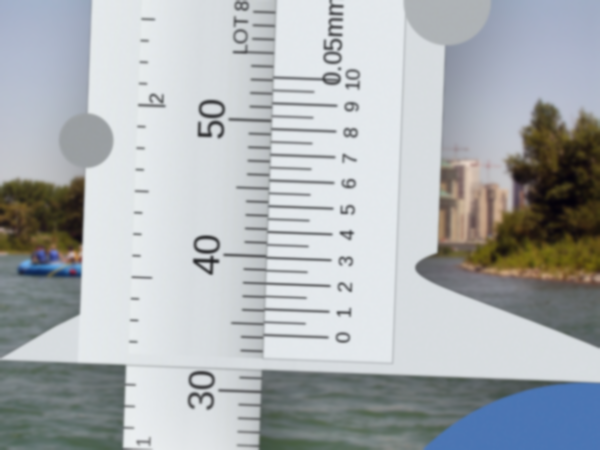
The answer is 34.2 mm
